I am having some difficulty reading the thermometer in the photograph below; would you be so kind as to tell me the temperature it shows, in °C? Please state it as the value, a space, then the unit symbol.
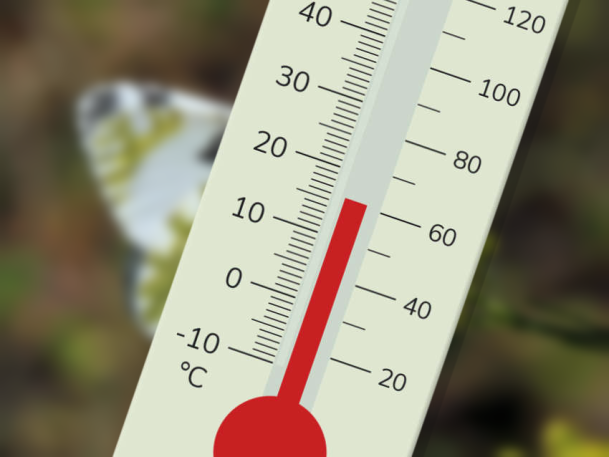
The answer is 16 °C
